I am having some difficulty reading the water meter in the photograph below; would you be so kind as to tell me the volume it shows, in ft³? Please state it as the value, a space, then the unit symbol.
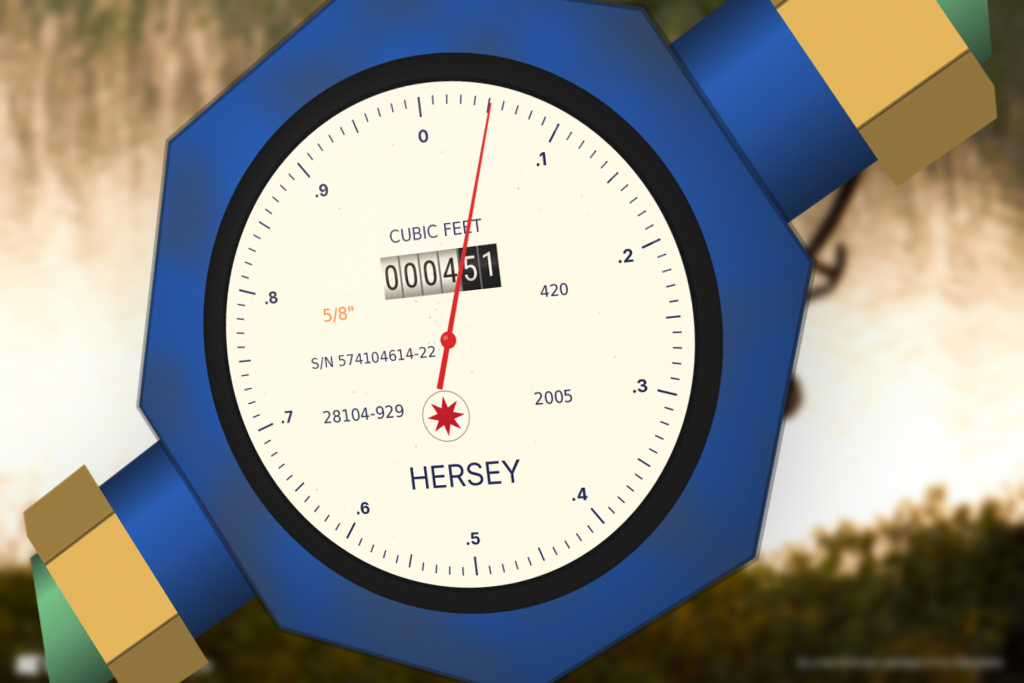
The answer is 451.05 ft³
